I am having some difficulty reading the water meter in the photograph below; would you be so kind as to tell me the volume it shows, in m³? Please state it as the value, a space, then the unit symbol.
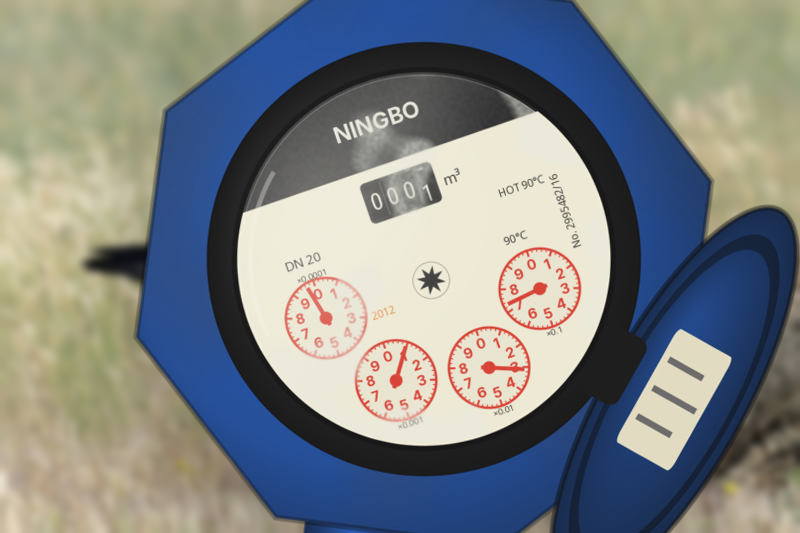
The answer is 0.7309 m³
